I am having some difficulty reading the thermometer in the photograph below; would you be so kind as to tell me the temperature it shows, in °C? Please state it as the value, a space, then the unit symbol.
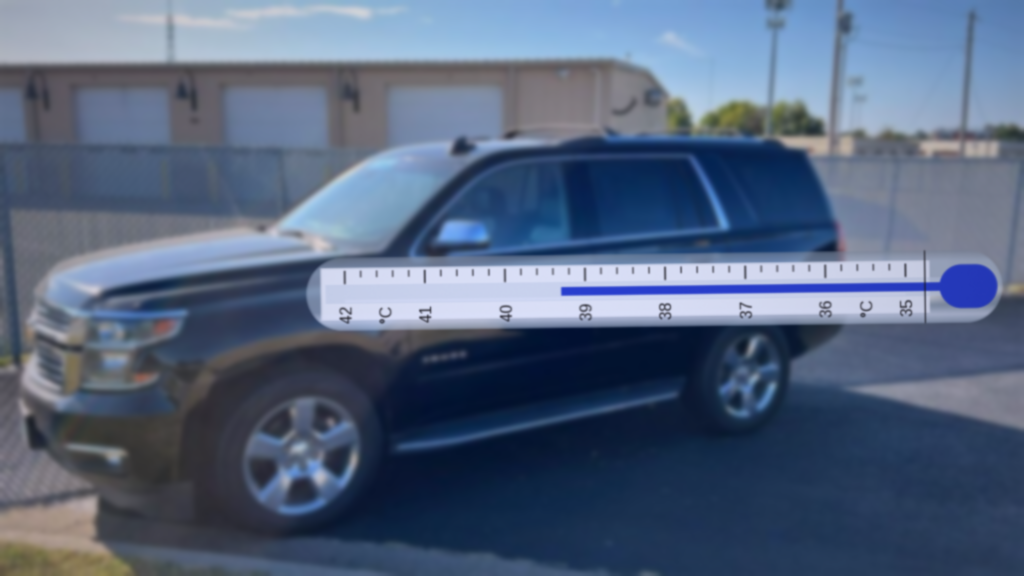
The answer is 39.3 °C
